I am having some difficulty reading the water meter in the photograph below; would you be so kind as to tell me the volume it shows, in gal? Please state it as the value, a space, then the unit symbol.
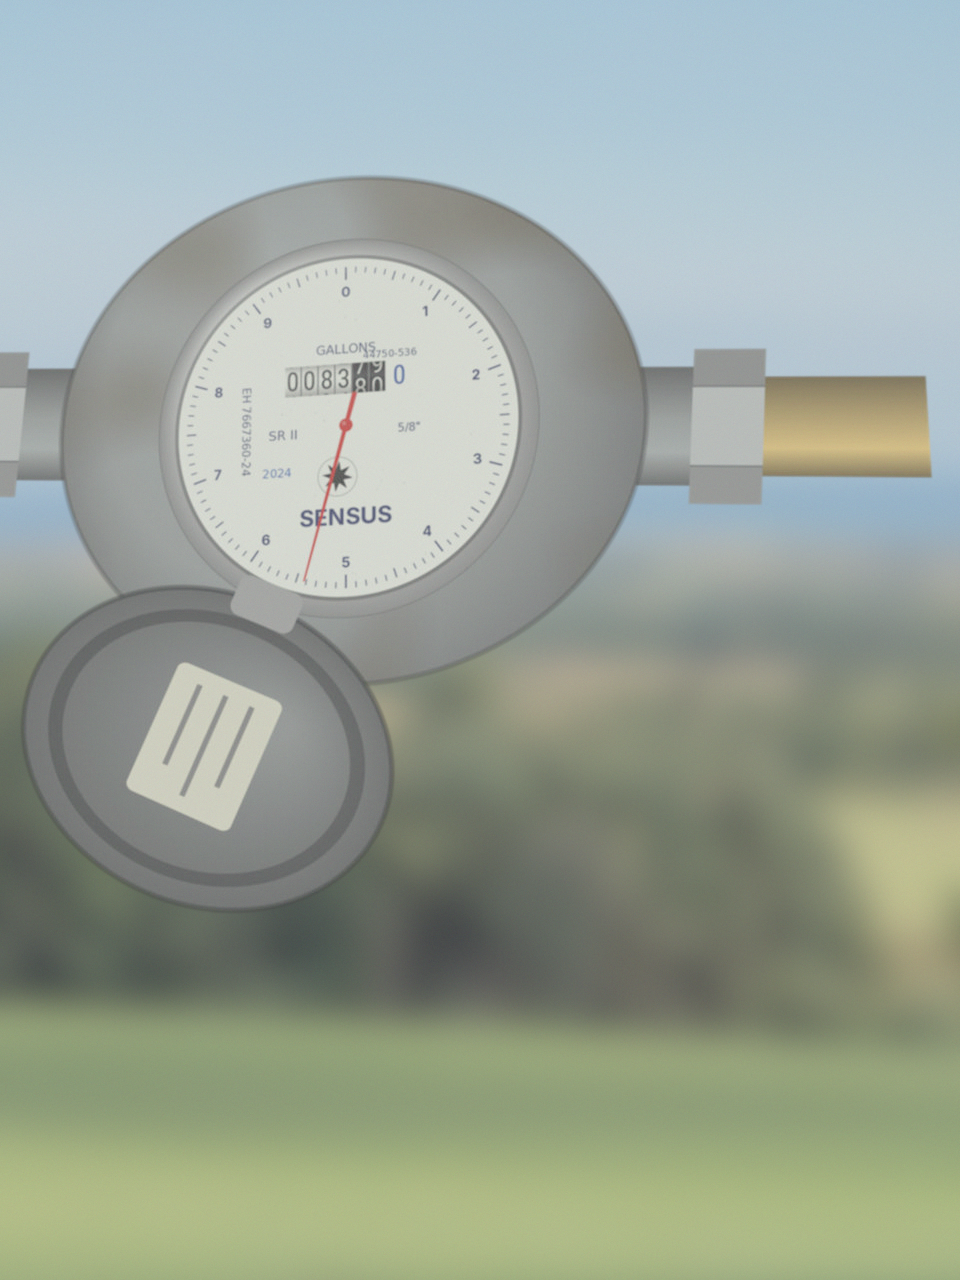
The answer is 83795.4 gal
